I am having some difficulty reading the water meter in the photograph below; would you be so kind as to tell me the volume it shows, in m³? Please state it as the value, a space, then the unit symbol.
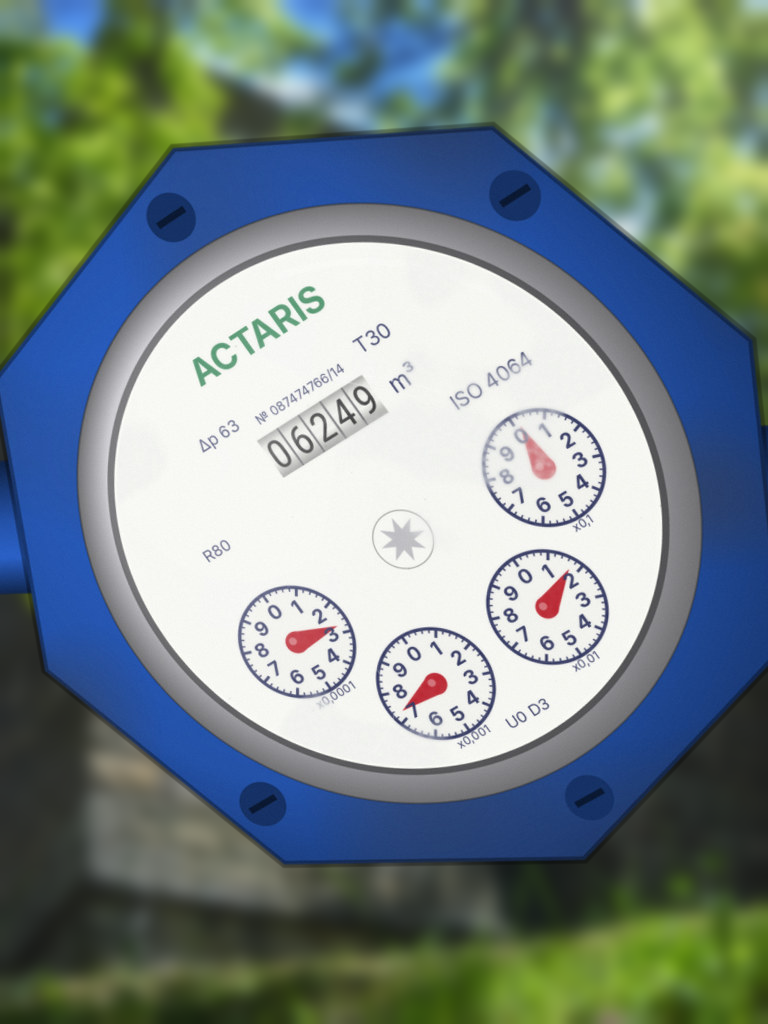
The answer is 6249.0172 m³
